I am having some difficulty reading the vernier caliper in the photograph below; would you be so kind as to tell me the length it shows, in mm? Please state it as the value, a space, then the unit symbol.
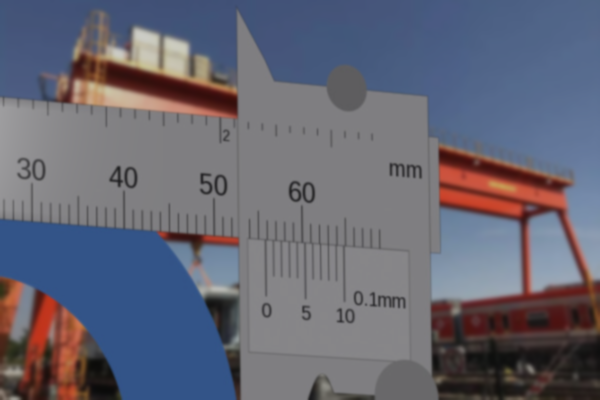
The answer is 55.8 mm
